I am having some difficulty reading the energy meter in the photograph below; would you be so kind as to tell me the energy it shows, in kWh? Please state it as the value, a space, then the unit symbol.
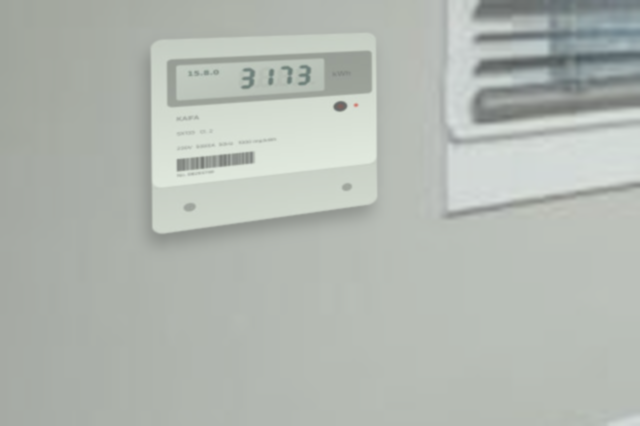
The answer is 3173 kWh
